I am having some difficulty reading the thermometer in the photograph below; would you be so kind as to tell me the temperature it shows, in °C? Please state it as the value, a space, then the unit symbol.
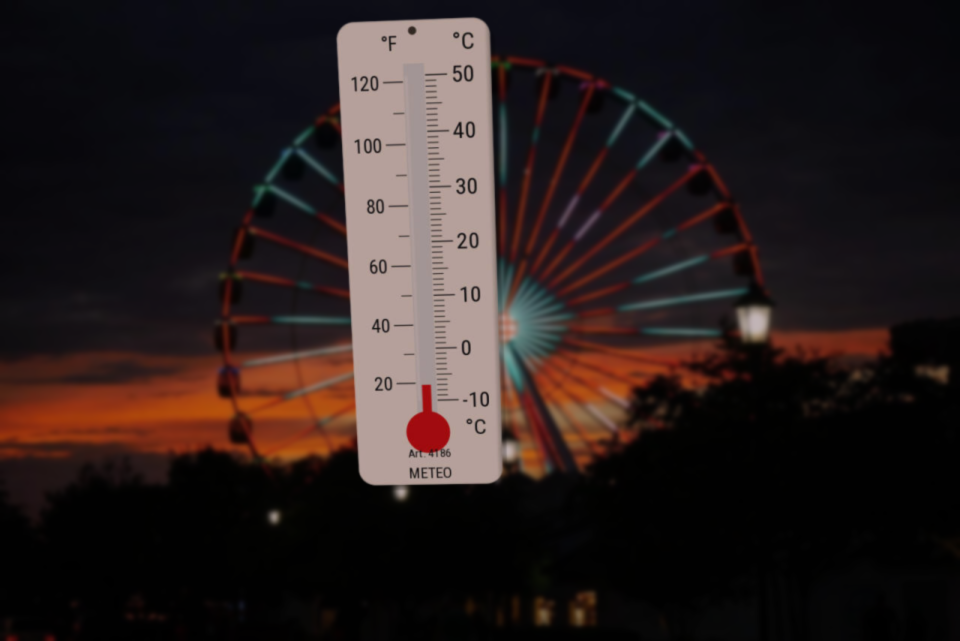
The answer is -7 °C
